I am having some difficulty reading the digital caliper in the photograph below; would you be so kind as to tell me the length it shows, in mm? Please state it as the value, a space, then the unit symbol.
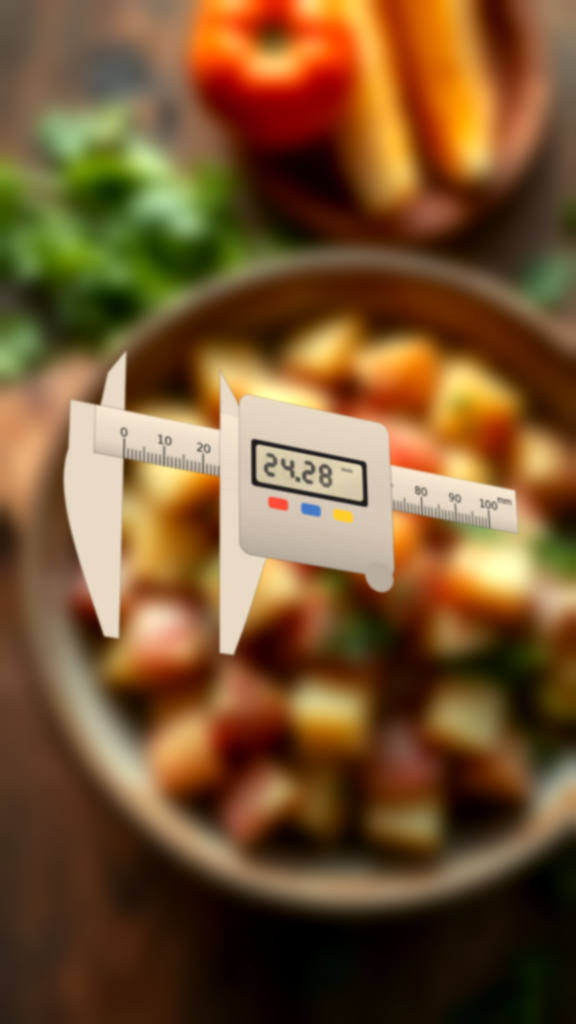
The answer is 24.28 mm
